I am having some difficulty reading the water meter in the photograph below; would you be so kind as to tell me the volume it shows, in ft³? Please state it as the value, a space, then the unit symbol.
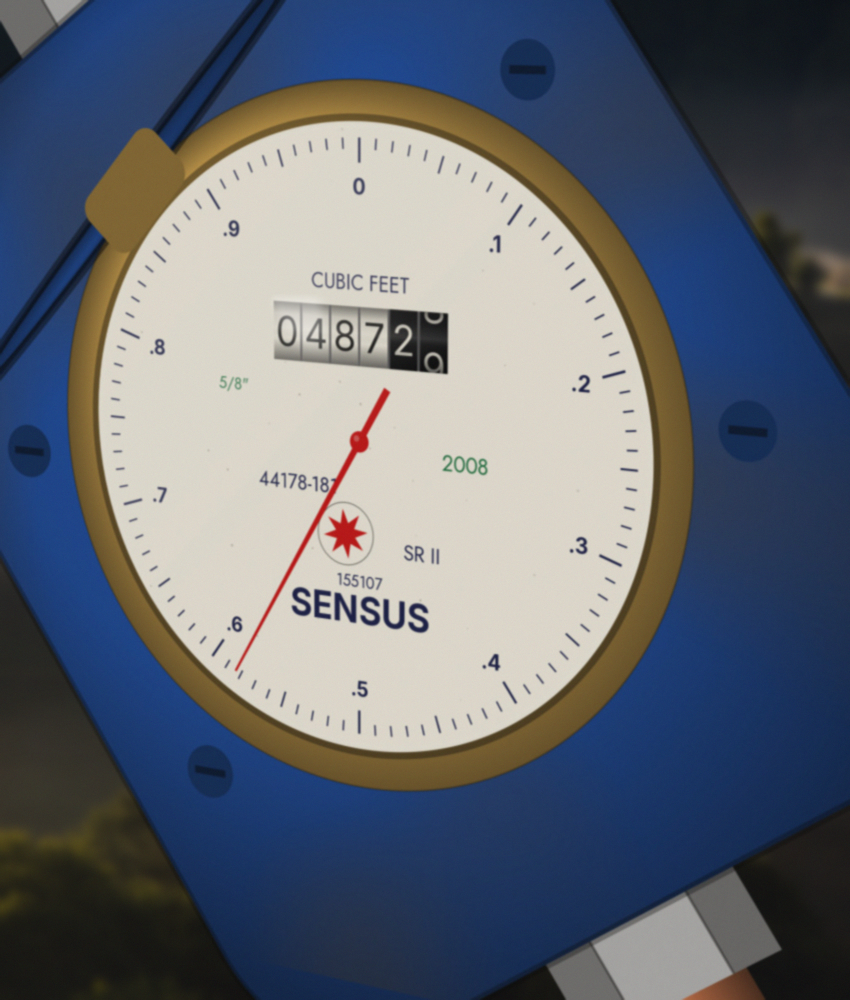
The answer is 48728.58 ft³
